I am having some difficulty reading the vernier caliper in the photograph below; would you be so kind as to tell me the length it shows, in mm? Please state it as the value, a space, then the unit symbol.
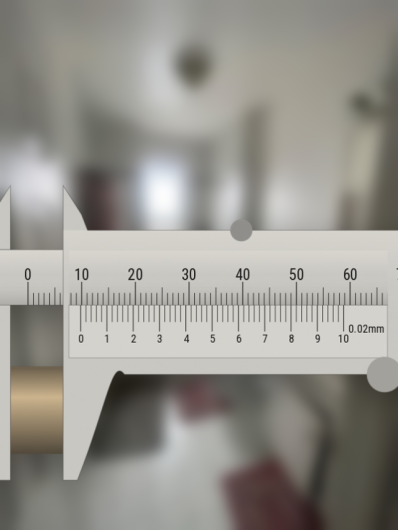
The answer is 9.8 mm
